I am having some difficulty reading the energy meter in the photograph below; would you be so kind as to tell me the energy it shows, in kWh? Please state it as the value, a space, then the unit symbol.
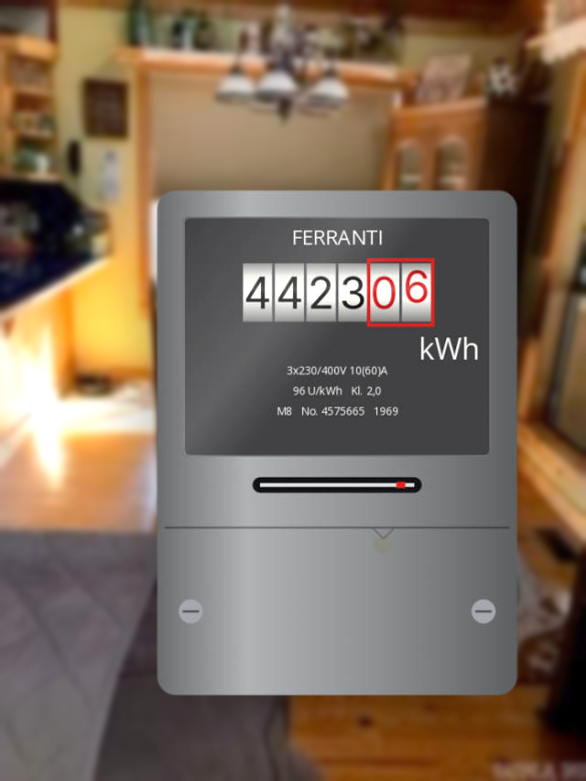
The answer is 4423.06 kWh
